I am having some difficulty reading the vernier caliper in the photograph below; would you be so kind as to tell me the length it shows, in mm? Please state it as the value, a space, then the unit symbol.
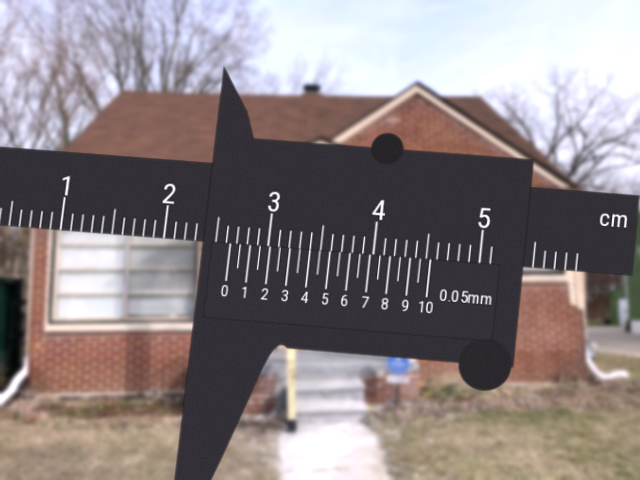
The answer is 26.4 mm
